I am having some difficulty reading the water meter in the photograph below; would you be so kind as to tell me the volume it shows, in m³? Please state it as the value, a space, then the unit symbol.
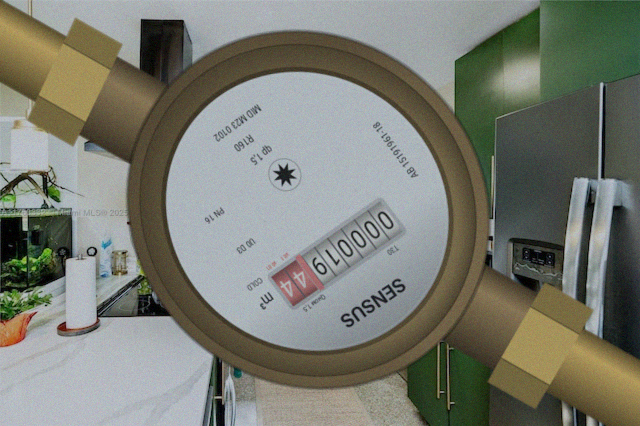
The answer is 19.44 m³
